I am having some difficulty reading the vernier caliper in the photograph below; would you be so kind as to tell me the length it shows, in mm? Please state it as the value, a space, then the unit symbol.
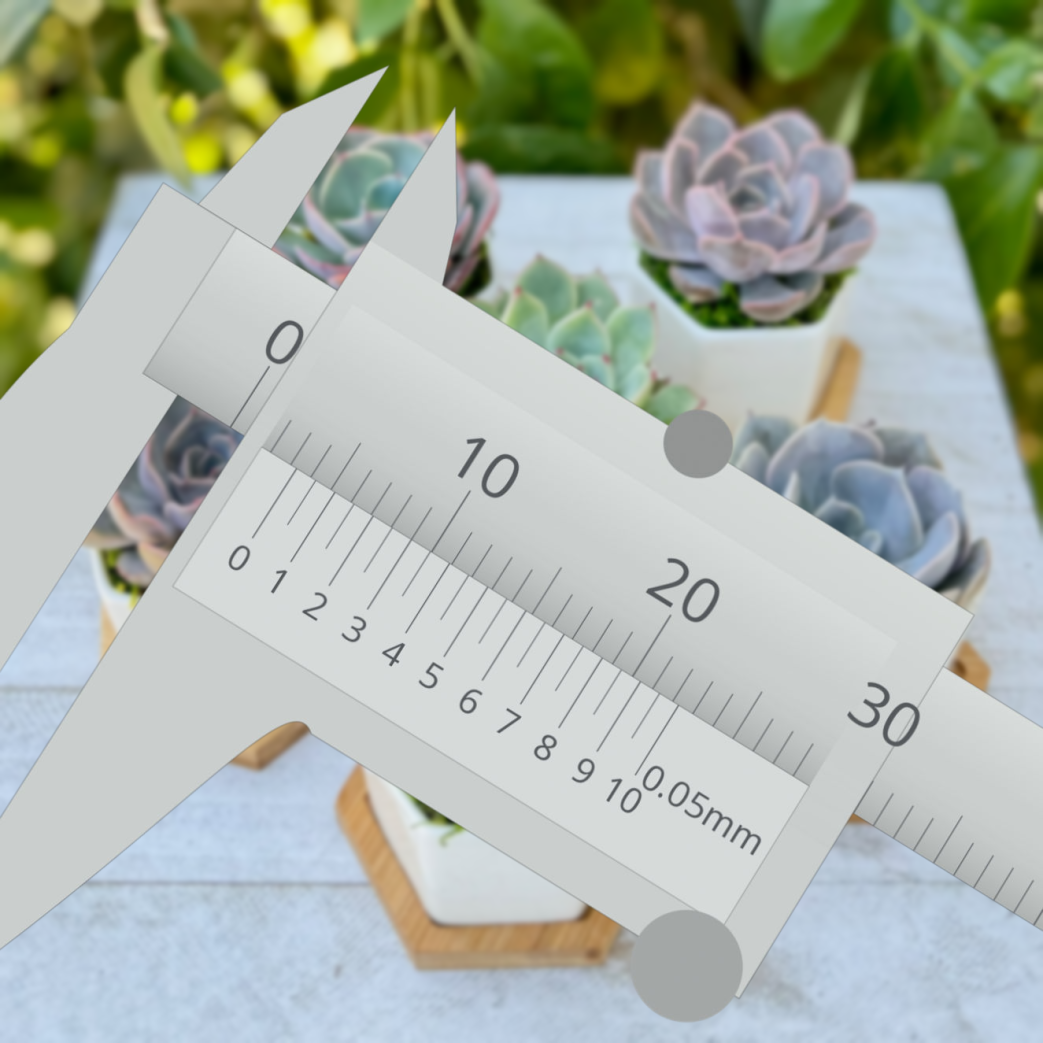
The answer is 3.30 mm
